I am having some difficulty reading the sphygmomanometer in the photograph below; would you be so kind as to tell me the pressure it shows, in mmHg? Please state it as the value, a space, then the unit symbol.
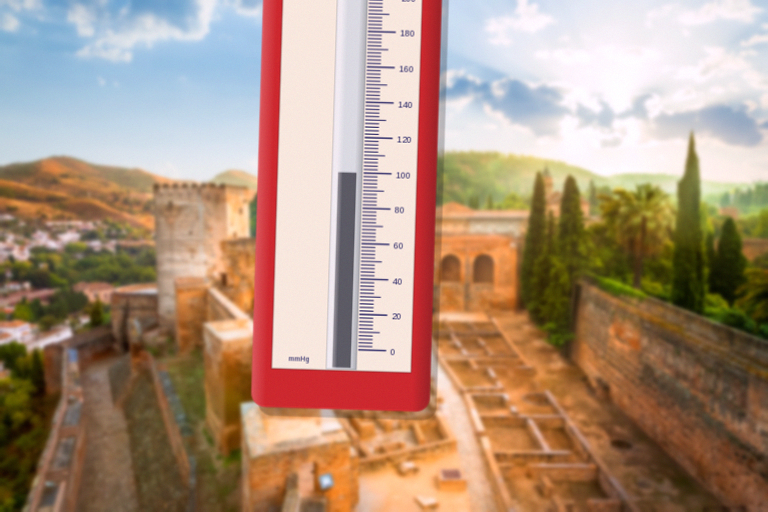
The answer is 100 mmHg
